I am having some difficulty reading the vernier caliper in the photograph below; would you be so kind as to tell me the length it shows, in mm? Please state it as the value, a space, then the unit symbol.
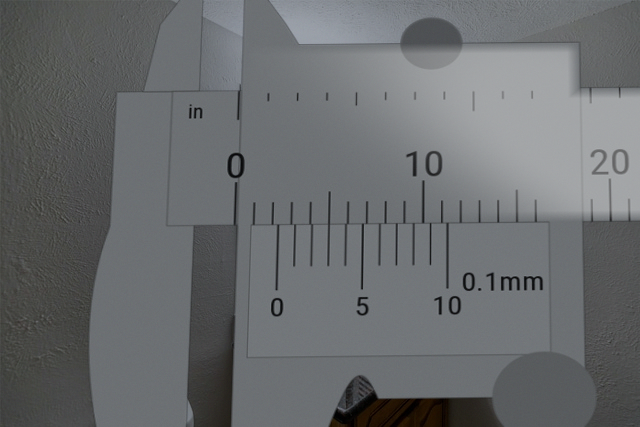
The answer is 2.3 mm
